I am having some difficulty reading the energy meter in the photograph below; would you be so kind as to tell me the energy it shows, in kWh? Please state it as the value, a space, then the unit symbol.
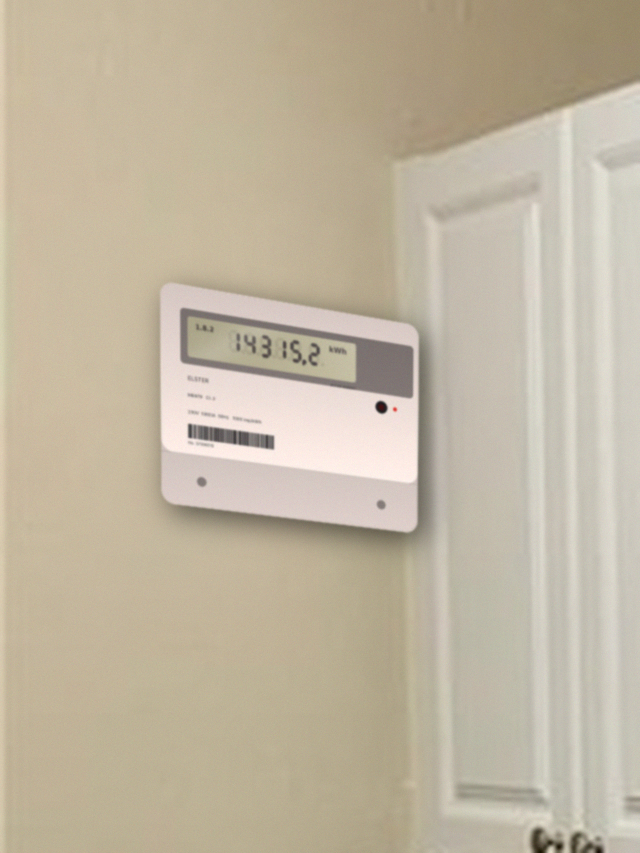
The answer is 14315.2 kWh
